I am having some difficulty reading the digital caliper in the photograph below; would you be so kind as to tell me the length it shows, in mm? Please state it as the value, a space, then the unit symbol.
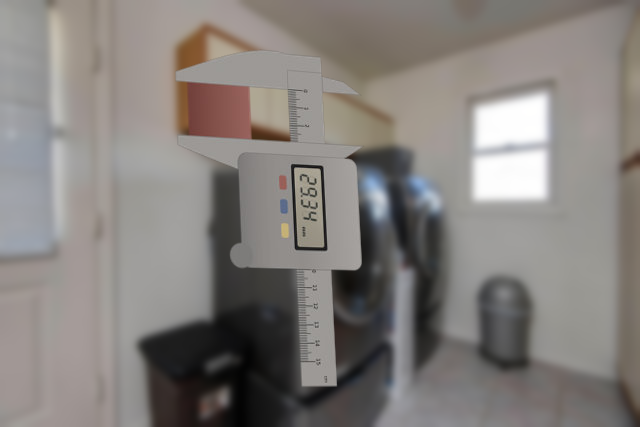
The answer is 29.34 mm
